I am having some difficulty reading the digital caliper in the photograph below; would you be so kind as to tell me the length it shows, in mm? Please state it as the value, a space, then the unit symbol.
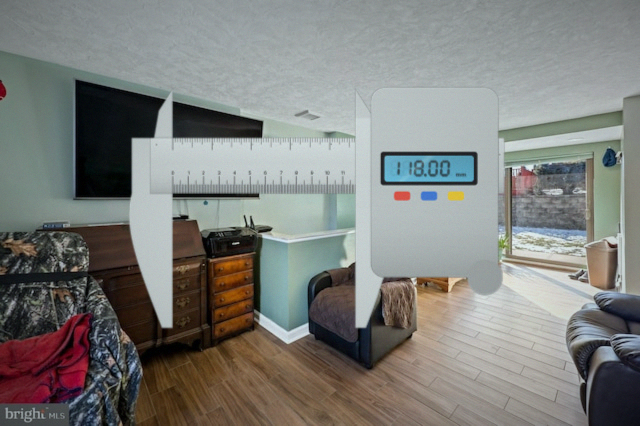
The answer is 118.00 mm
